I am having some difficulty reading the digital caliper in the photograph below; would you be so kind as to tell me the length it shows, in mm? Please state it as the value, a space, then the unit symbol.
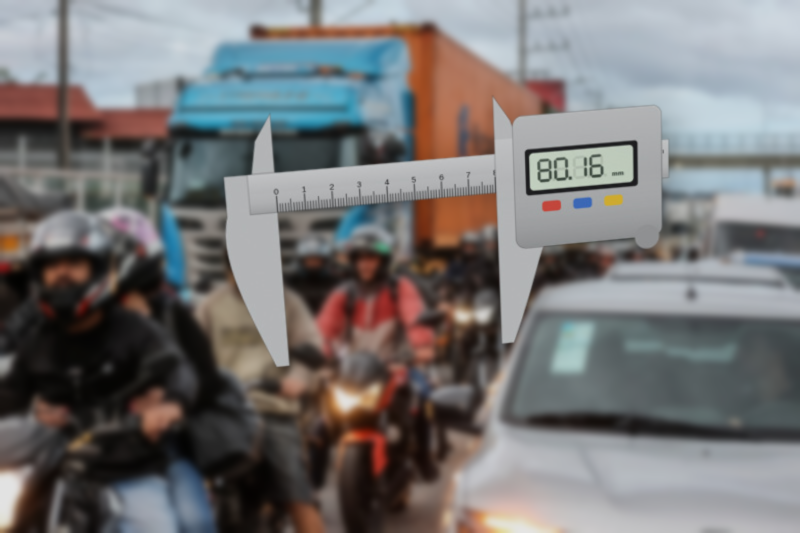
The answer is 80.16 mm
